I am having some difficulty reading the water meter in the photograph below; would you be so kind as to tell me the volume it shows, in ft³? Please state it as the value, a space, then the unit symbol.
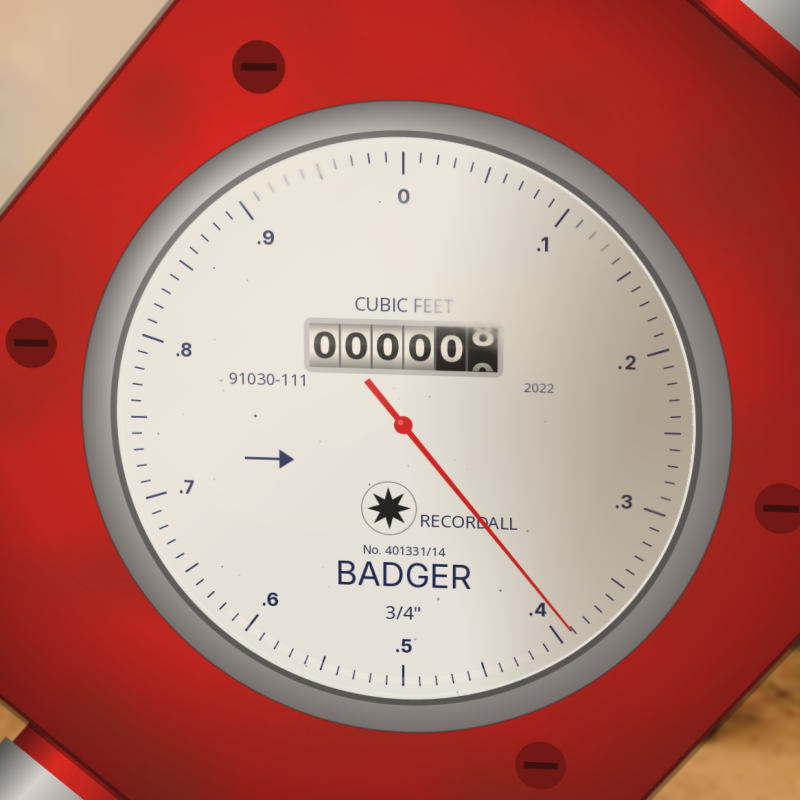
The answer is 8.39 ft³
